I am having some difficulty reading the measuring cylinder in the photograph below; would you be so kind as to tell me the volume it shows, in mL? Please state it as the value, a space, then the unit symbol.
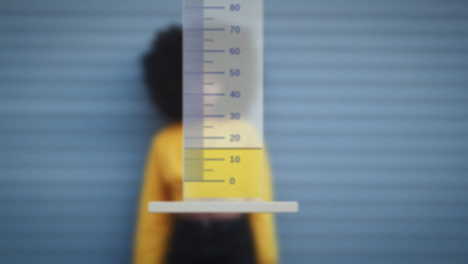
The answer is 15 mL
